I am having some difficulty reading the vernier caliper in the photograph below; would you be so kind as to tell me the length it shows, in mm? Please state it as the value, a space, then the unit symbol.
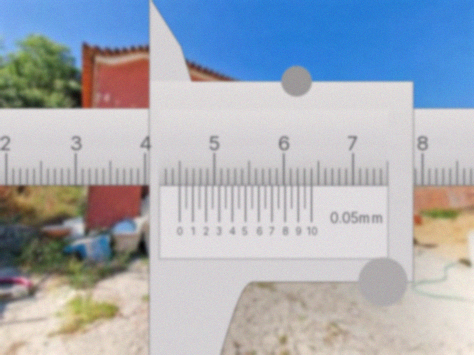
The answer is 45.0 mm
